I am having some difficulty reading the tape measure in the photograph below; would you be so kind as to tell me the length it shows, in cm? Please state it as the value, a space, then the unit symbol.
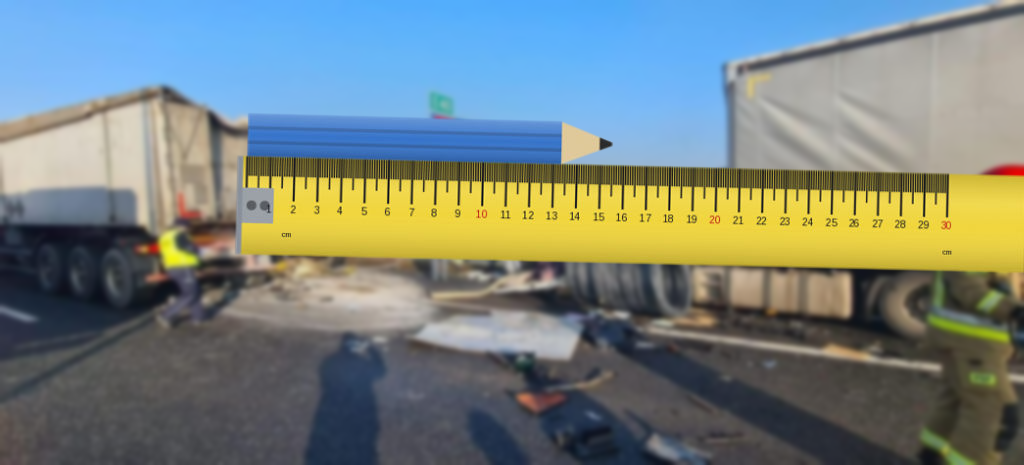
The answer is 15.5 cm
